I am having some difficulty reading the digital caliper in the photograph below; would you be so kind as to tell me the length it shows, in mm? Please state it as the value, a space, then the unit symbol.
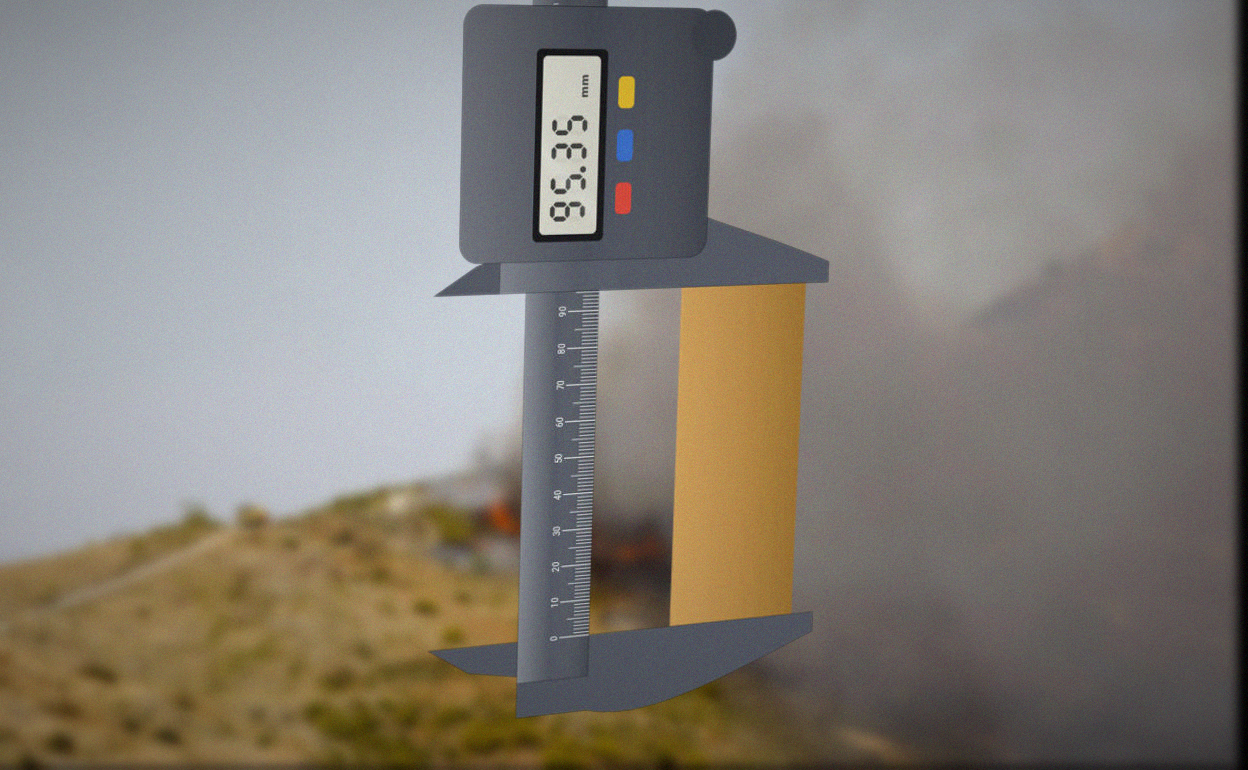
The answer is 95.35 mm
